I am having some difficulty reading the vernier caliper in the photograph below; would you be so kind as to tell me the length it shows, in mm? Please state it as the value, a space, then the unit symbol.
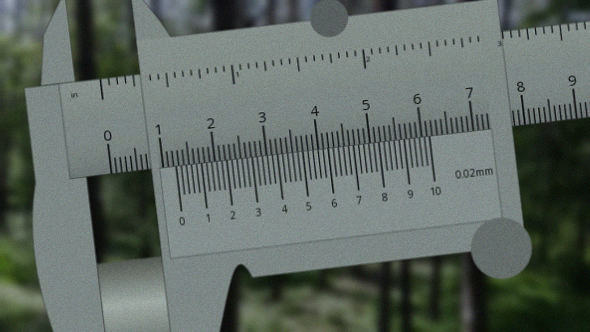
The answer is 12.5 mm
